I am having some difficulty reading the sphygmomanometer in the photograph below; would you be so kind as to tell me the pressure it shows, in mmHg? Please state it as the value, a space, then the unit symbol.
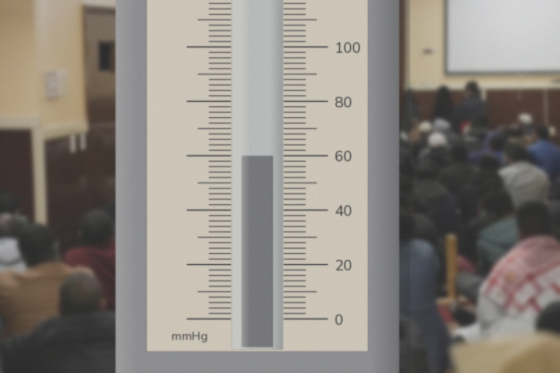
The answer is 60 mmHg
